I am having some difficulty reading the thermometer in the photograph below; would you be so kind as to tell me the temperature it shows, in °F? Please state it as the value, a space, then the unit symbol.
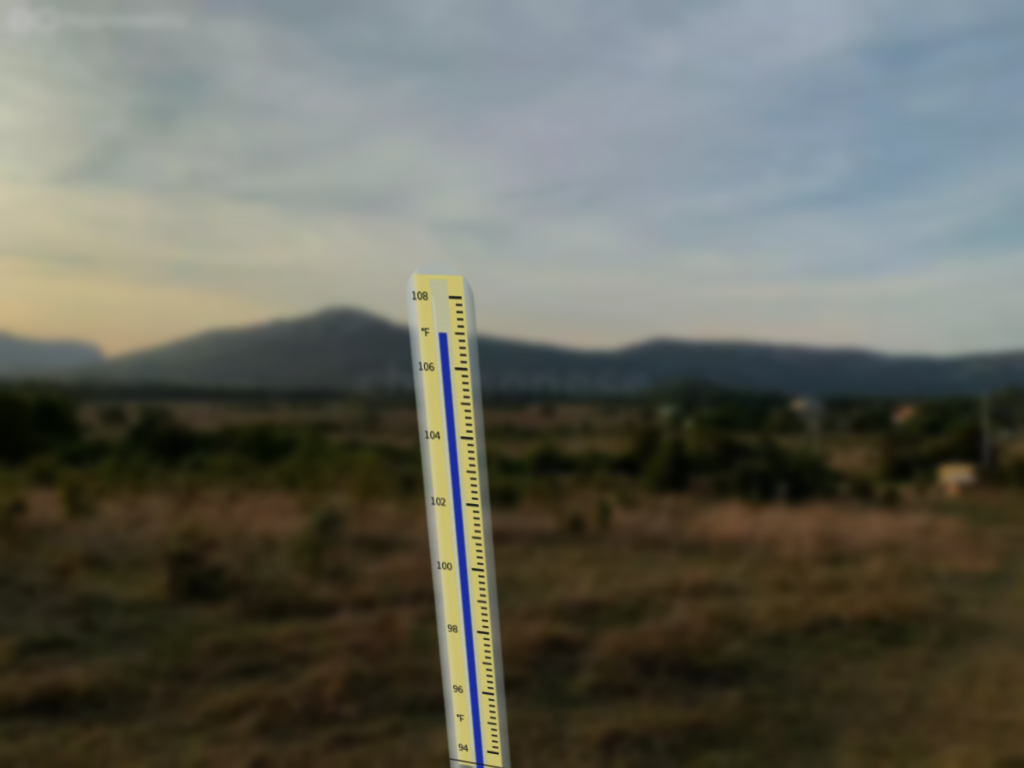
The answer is 107 °F
